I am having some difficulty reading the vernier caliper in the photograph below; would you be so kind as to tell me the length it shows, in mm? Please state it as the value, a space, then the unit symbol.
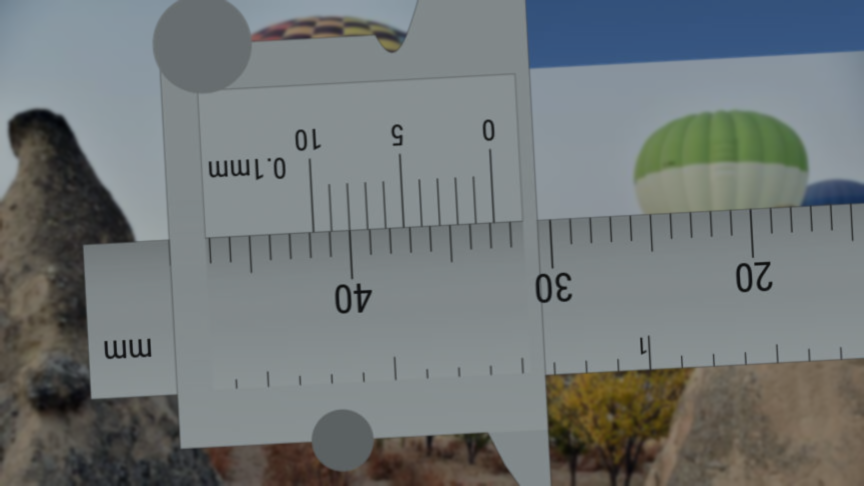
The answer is 32.8 mm
